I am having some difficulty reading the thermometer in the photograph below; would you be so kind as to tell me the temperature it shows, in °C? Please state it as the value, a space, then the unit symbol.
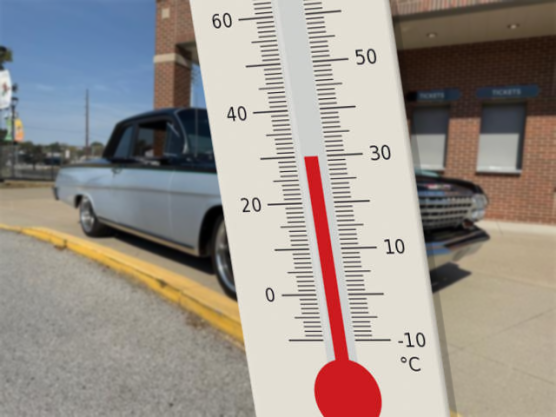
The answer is 30 °C
